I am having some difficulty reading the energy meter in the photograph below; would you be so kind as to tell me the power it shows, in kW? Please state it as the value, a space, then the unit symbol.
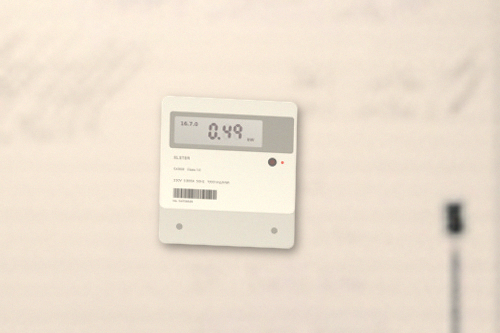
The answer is 0.49 kW
